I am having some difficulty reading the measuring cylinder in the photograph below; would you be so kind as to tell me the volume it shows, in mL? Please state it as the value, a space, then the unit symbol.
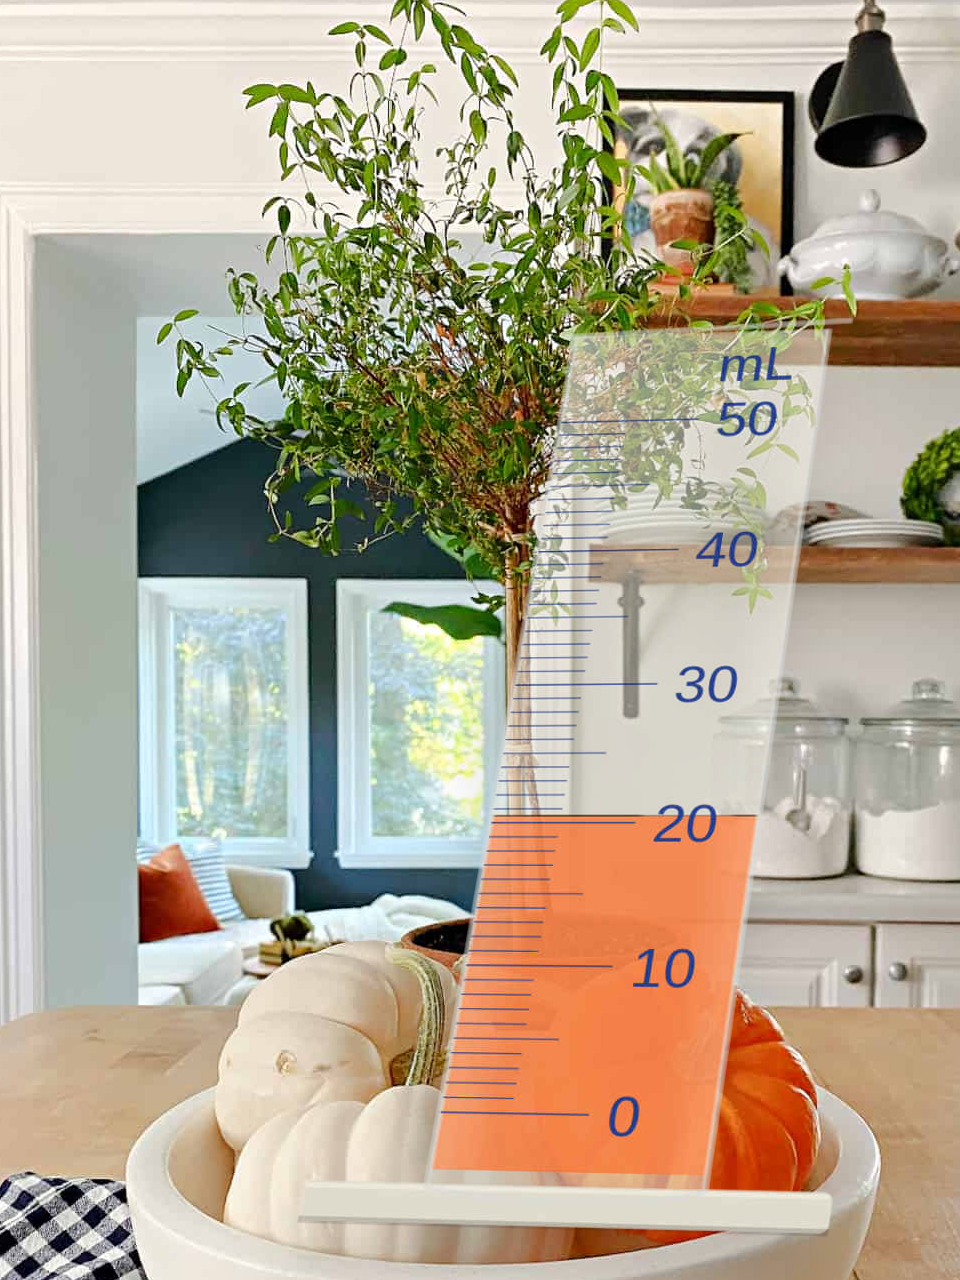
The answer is 20.5 mL
